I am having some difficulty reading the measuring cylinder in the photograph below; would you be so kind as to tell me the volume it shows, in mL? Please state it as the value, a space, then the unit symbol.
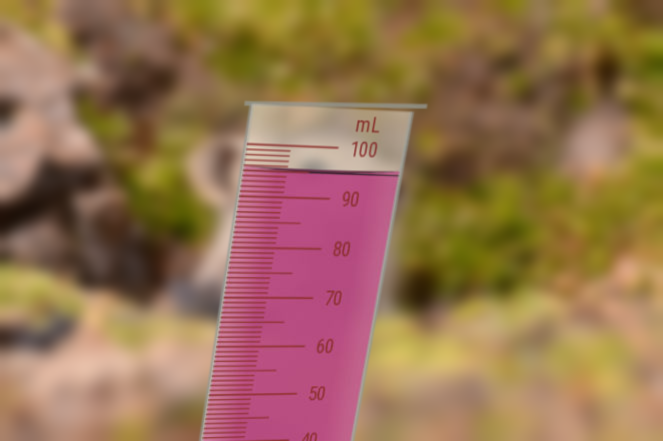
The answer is 95 mL
